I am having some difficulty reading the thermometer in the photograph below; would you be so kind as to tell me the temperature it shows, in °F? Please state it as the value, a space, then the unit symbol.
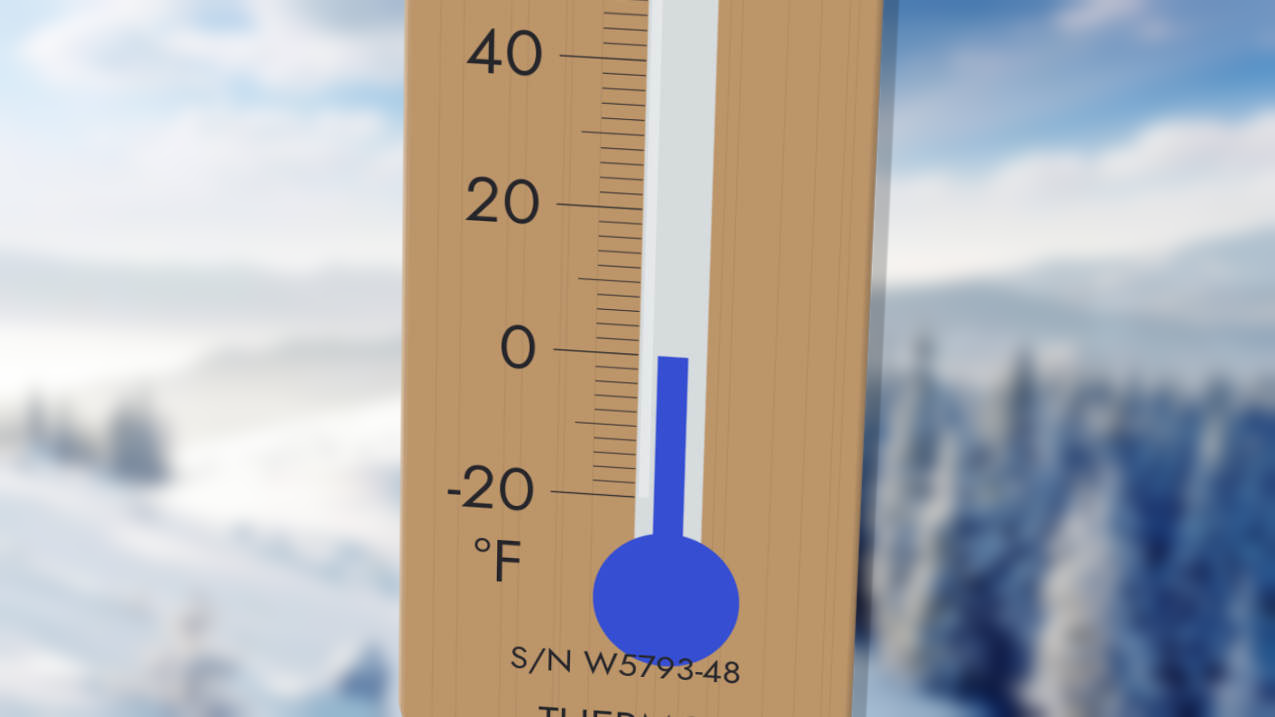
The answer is 0 °F
